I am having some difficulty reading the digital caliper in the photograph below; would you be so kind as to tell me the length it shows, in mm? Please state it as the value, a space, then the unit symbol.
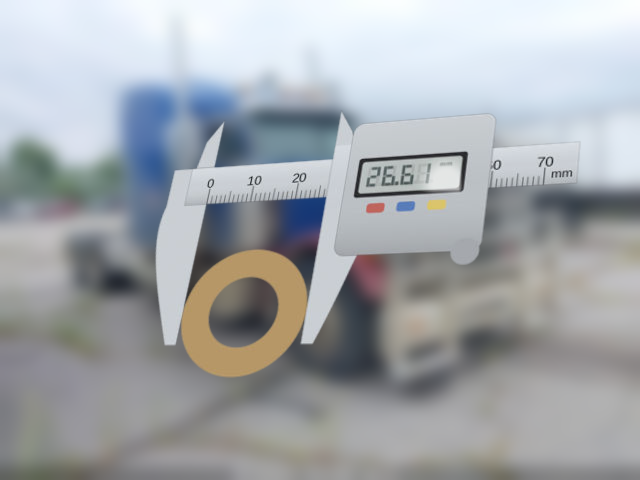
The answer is 26.61 mm
